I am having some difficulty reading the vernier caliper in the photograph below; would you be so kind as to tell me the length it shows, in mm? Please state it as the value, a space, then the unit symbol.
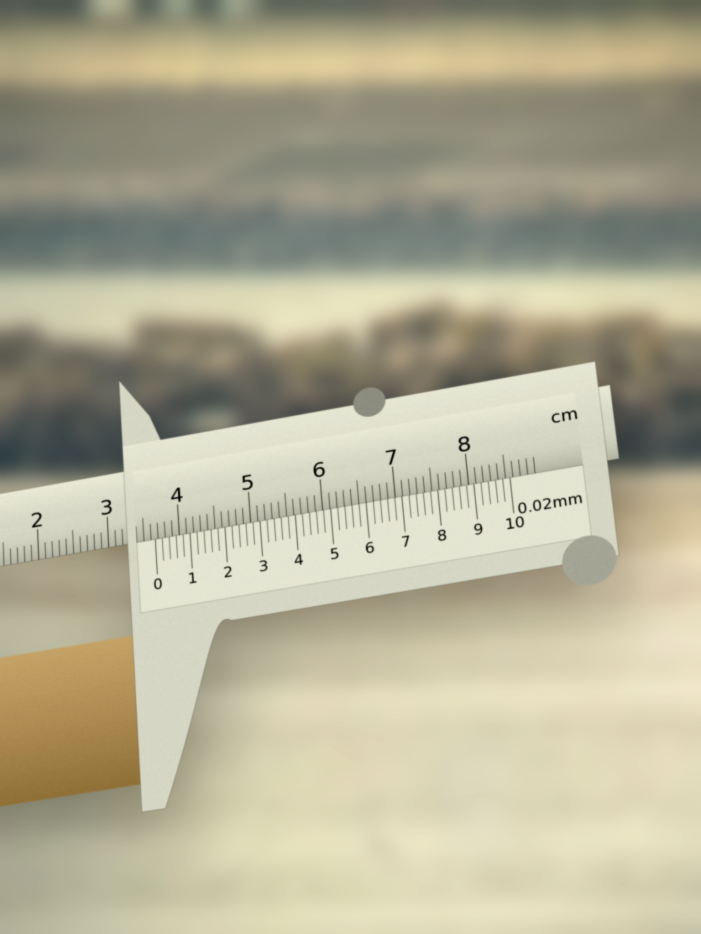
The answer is 36.6 mm
